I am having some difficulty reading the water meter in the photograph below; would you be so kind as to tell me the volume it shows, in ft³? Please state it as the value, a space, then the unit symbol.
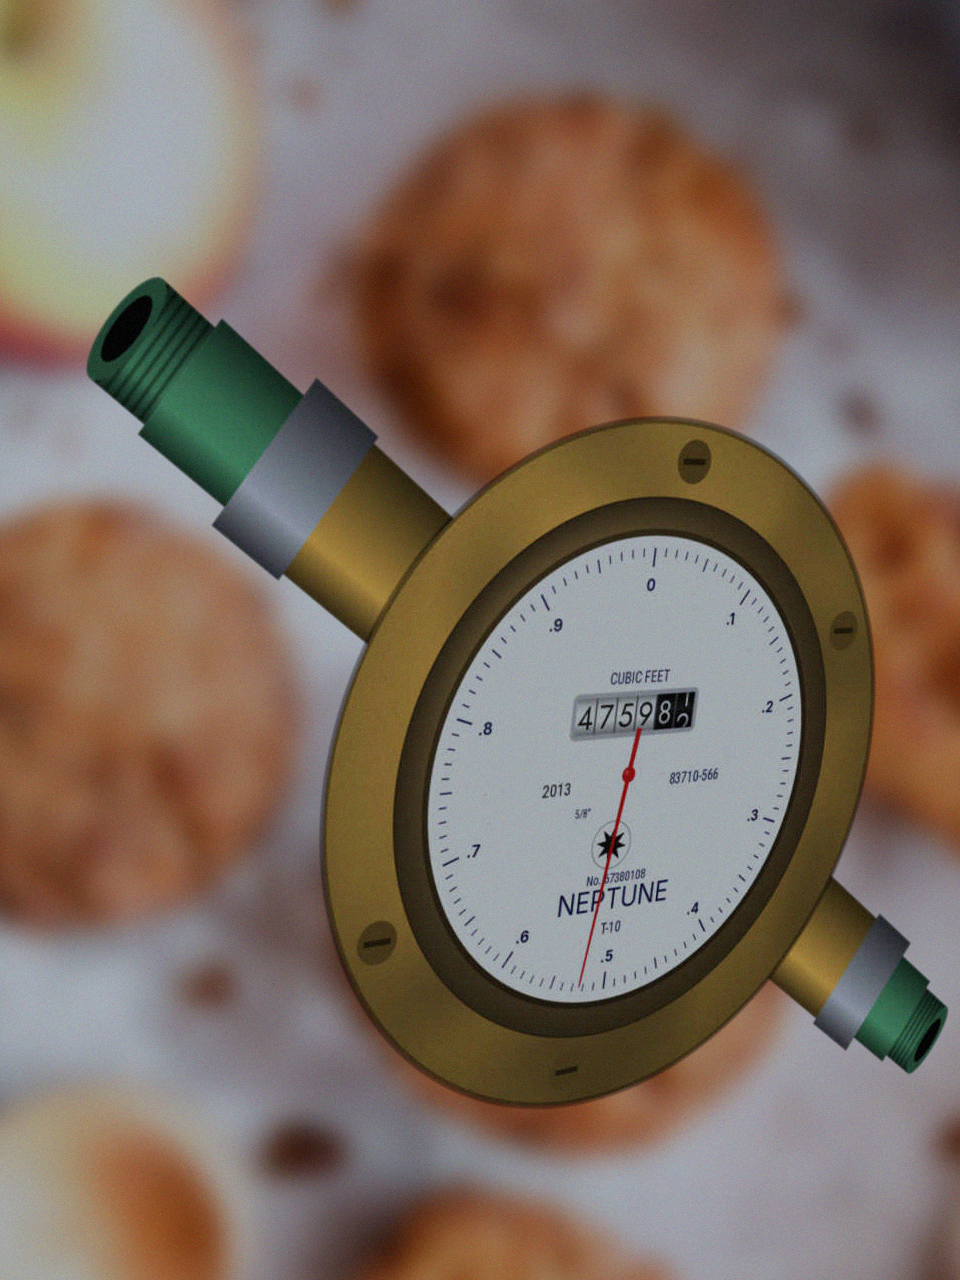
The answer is 475981.52 ft³
